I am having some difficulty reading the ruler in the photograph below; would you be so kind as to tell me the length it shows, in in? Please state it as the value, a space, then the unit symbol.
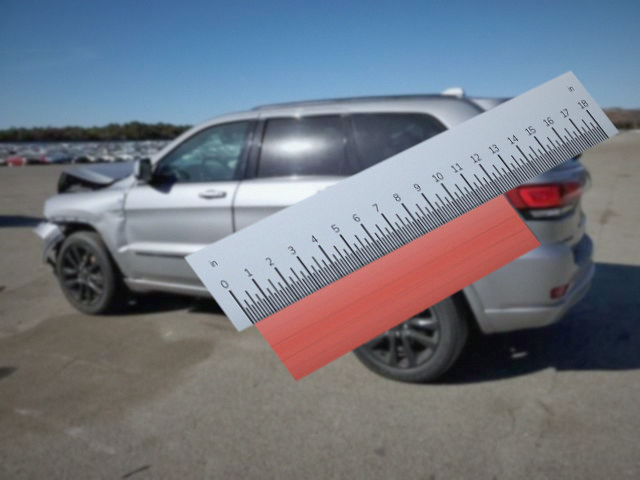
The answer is 12 in
